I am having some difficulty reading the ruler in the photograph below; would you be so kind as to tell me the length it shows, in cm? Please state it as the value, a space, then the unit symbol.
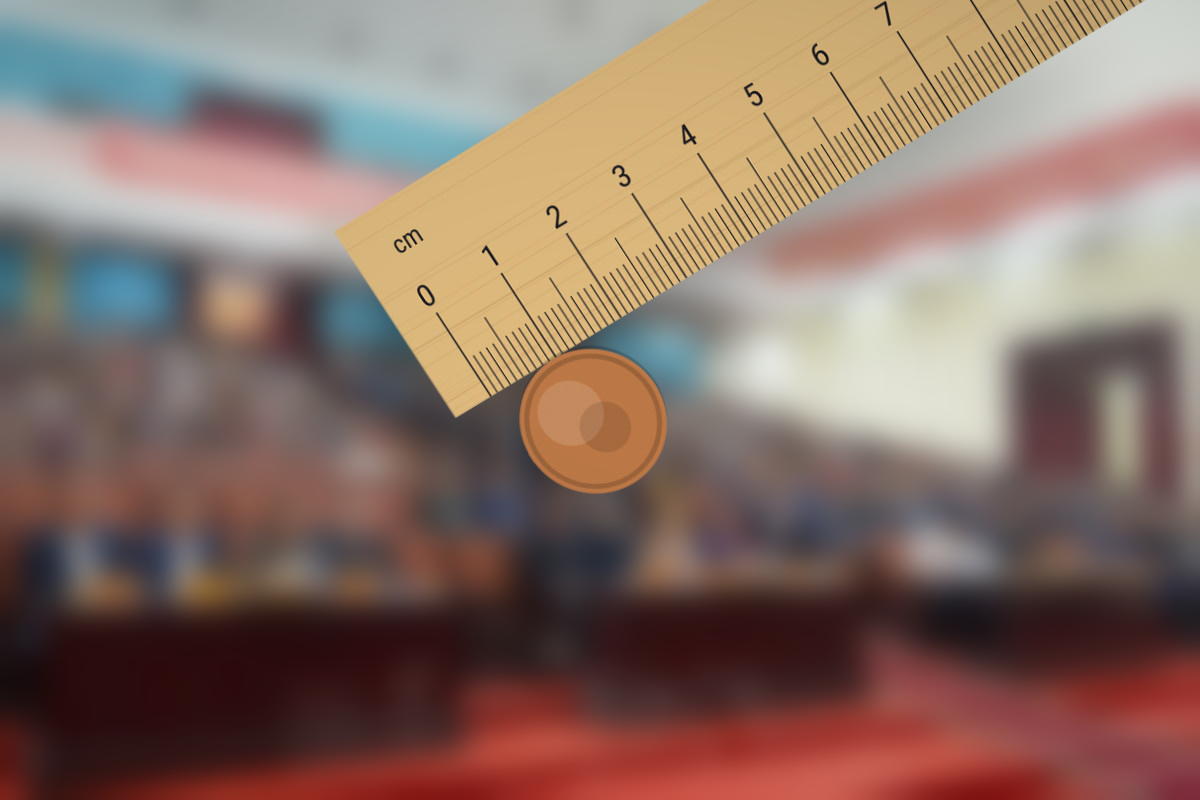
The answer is 1.9 cm
